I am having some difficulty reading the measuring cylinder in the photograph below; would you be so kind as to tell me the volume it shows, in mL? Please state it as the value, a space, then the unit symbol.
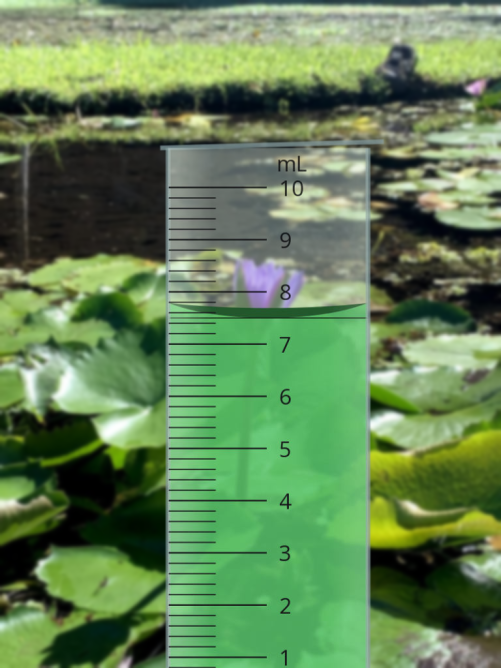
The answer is 7.5 mL
